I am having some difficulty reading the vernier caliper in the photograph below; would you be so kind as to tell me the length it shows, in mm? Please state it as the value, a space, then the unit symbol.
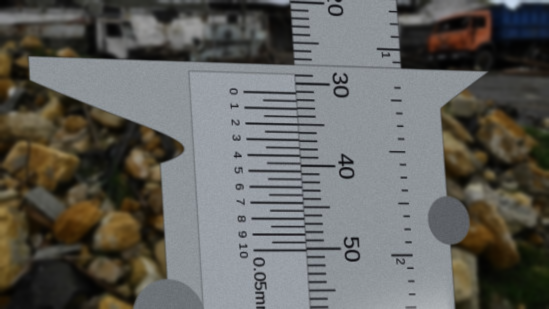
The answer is 31.2 mm
